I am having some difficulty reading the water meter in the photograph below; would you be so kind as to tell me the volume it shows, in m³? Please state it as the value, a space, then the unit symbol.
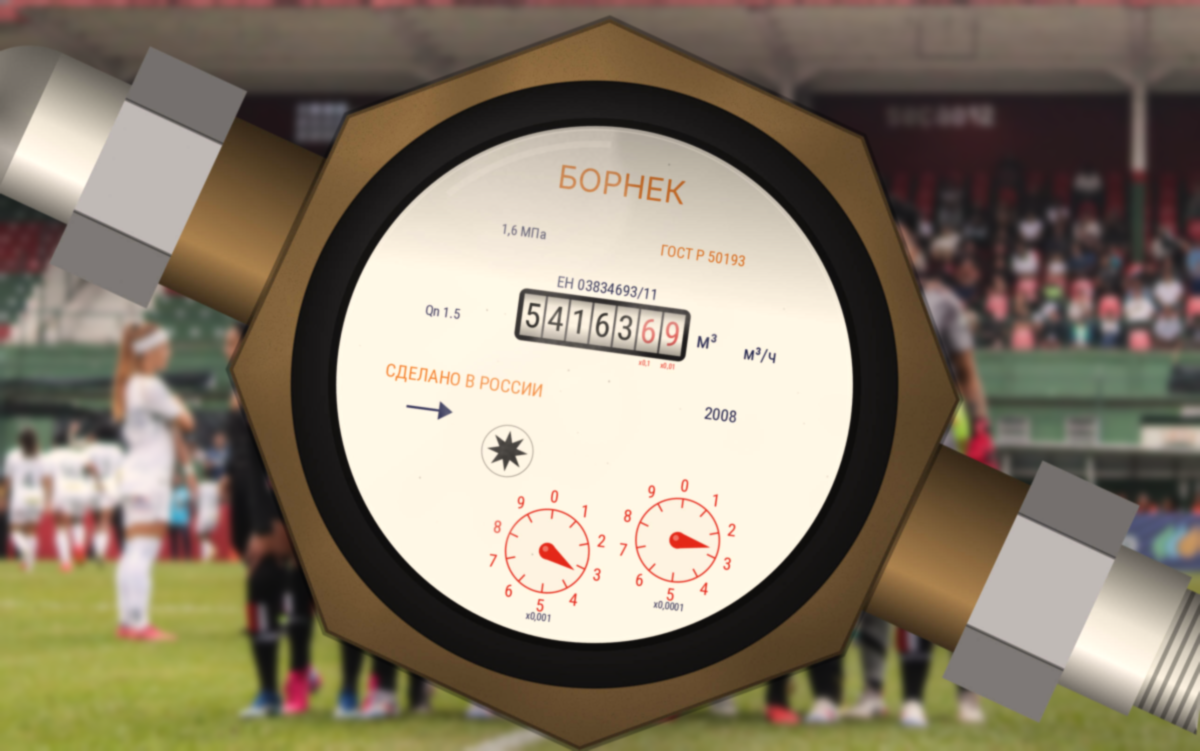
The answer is 54163.6932 m³
